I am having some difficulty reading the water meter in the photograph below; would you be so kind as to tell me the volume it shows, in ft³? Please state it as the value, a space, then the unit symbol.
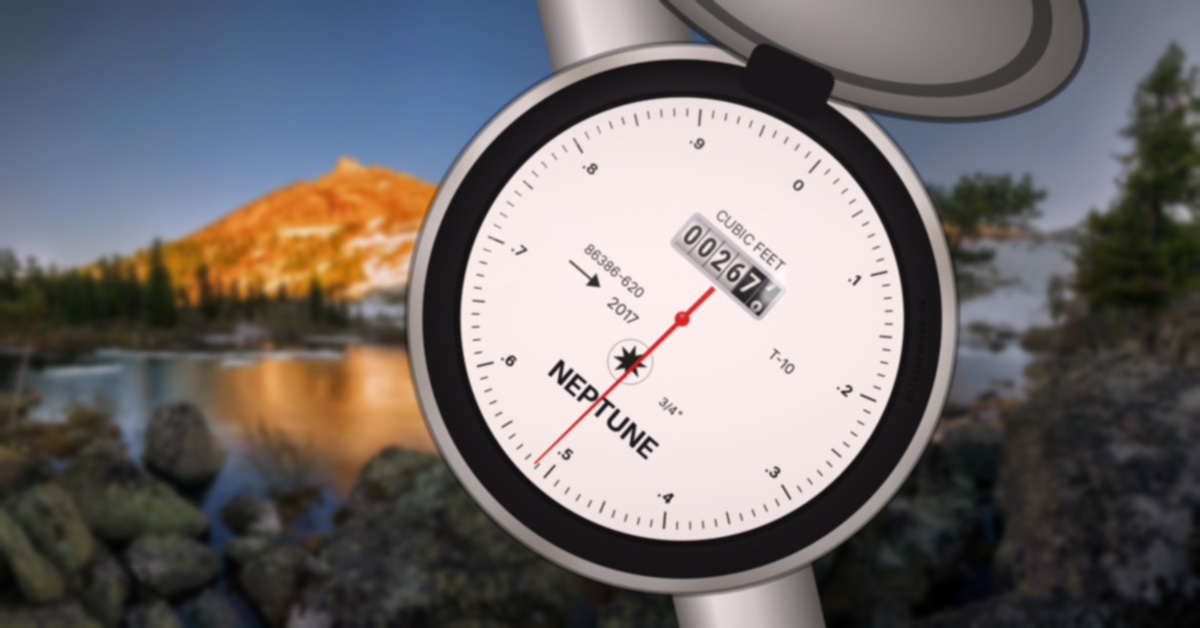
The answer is 2677.51 ft³
